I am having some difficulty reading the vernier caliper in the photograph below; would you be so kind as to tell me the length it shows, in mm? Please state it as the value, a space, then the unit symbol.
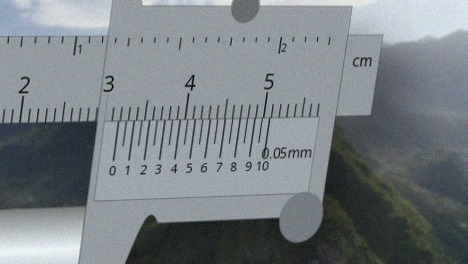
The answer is 31.8 mm
